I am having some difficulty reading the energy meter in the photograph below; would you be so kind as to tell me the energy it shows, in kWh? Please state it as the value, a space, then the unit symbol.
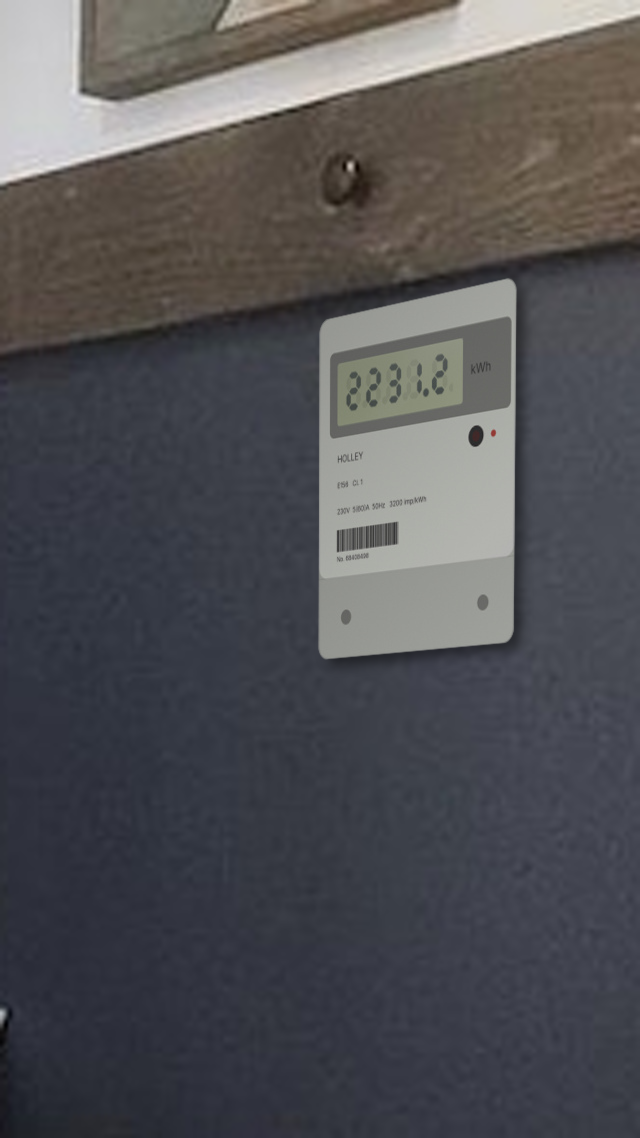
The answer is 2231.2 kWh
